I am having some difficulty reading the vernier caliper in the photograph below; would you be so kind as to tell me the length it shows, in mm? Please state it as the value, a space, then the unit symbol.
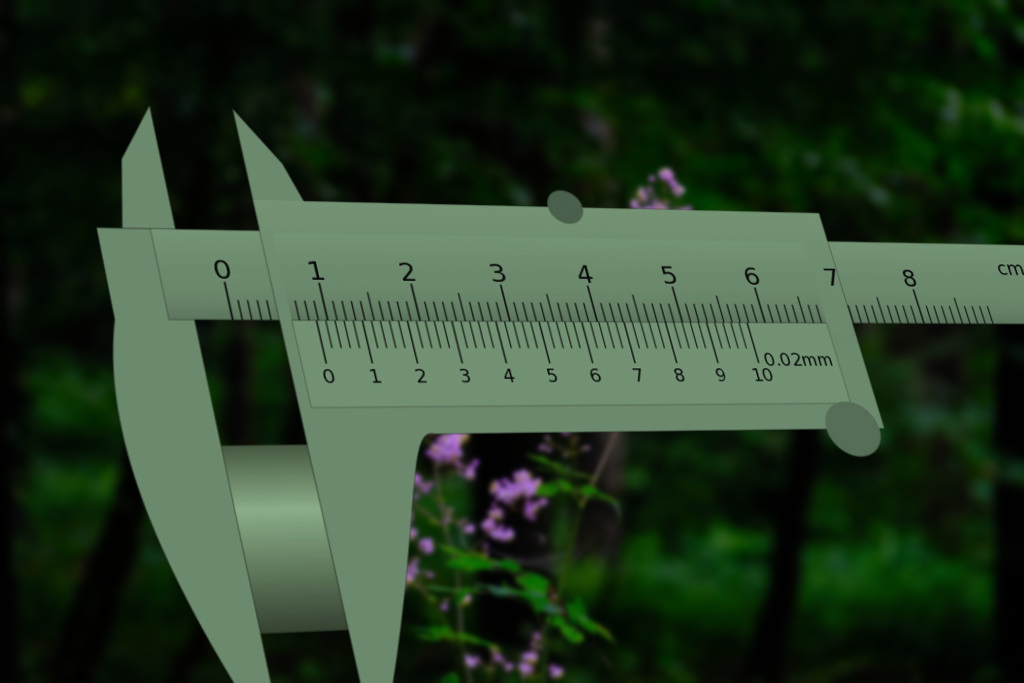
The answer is 8.8 mm
